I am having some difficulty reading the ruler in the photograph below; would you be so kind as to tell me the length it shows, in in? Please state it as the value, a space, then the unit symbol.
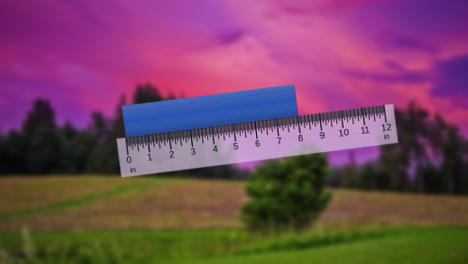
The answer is 8 in
